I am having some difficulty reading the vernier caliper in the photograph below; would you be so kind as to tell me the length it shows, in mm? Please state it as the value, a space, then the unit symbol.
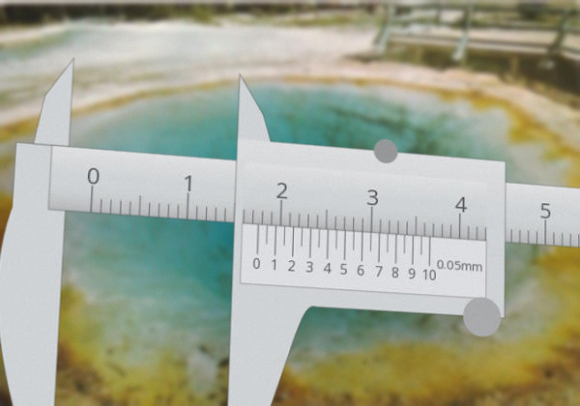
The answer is 17.6 mm
